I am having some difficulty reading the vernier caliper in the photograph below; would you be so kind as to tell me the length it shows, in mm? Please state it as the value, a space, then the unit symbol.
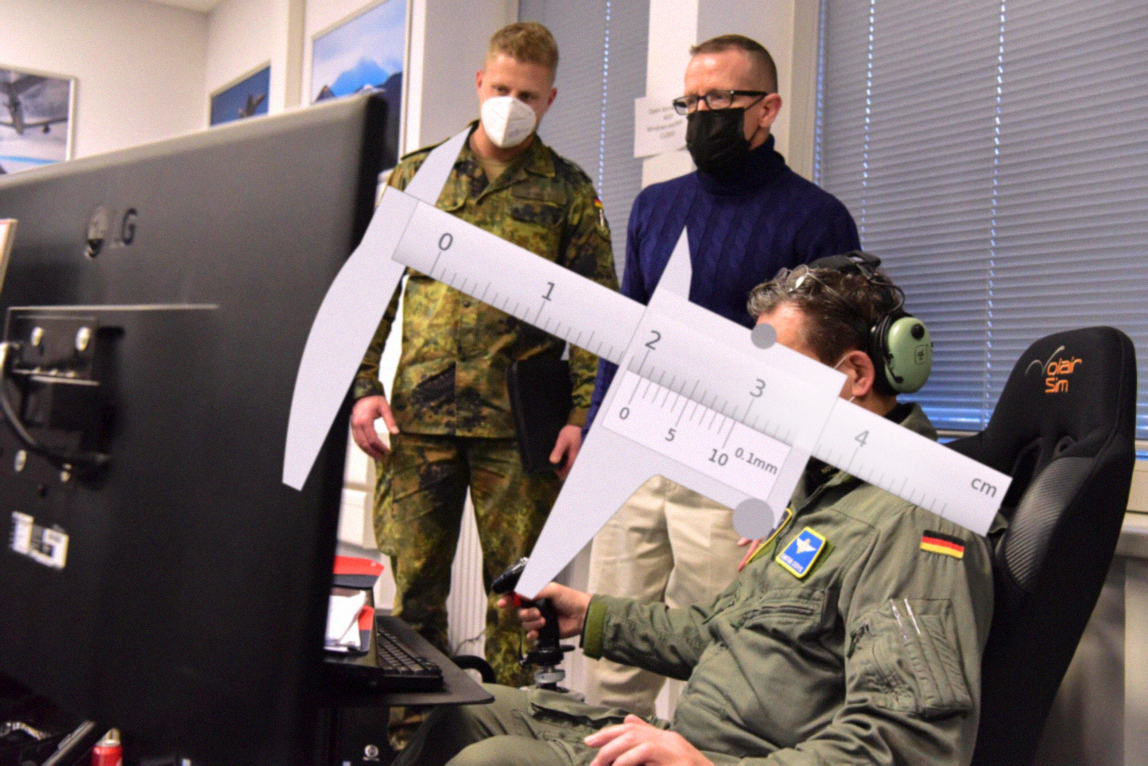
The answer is 20.4 mm
